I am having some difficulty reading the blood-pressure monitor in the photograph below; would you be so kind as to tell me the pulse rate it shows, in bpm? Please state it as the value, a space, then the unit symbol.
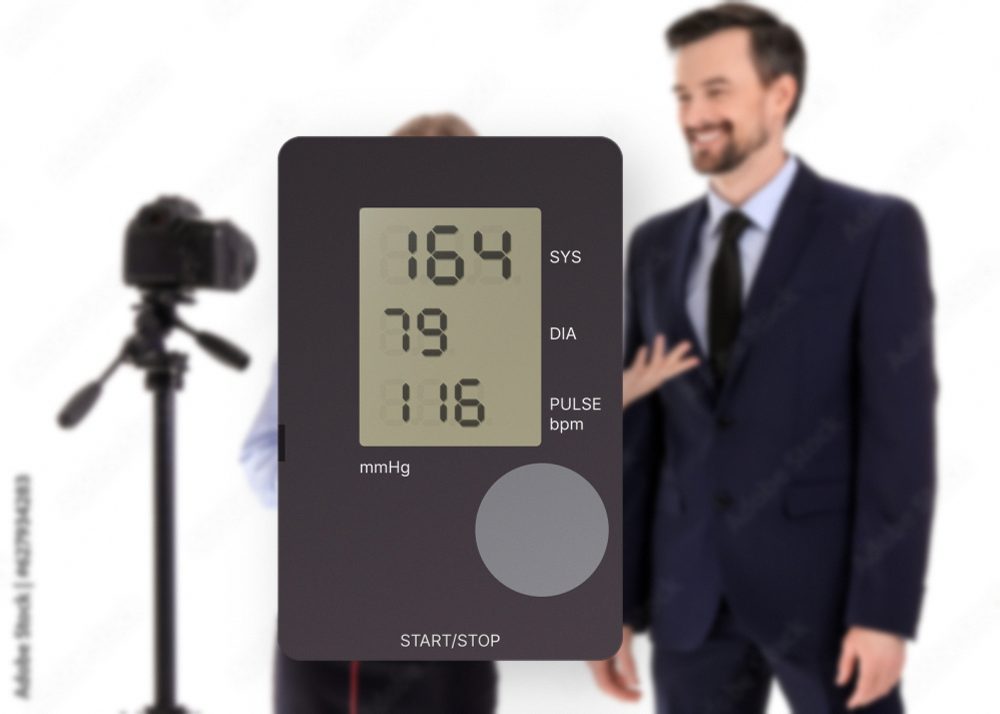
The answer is 116 bpm
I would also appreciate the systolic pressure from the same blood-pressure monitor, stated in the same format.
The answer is 164 mmHg
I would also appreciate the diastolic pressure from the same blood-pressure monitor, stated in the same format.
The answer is 79 mmHg
